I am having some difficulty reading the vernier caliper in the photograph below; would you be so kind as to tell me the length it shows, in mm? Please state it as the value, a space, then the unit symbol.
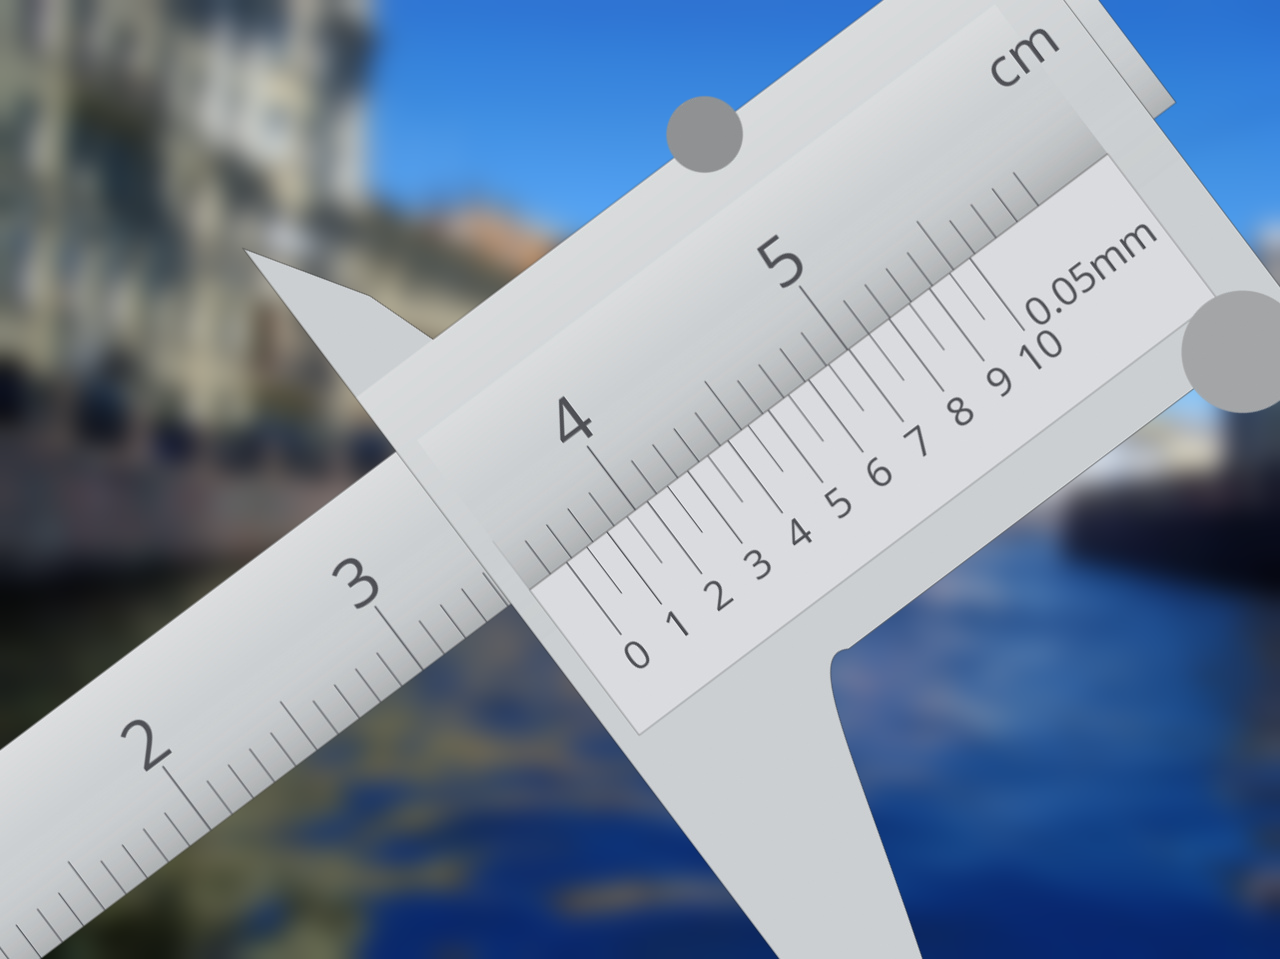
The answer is 36.75 mm
